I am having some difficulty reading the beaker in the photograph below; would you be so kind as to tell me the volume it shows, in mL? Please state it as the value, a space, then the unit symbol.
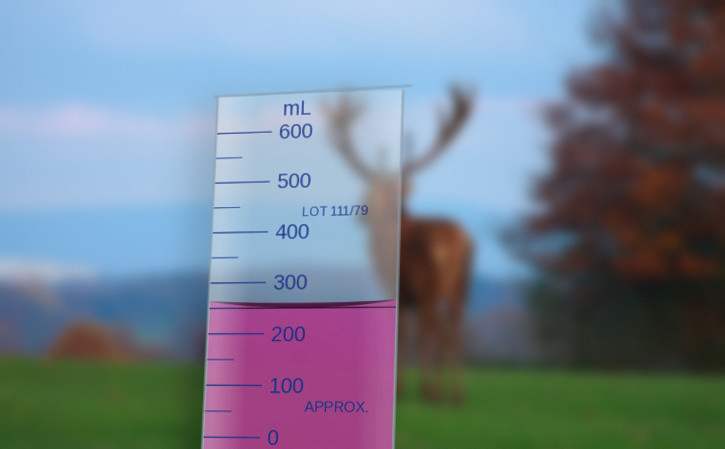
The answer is 250 mL
